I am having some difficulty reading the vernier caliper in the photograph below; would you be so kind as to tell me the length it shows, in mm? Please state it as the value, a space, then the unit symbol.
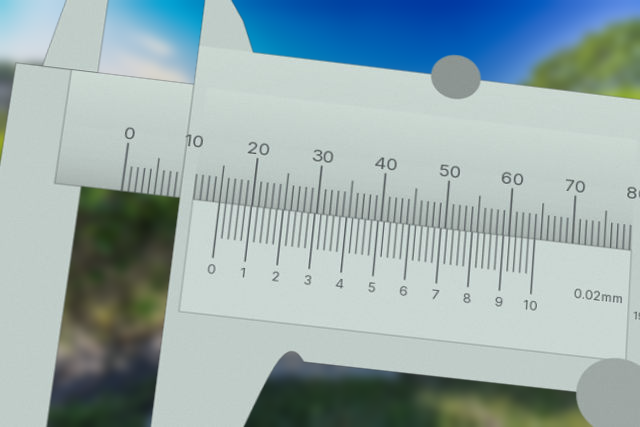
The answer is 15.0 mm
